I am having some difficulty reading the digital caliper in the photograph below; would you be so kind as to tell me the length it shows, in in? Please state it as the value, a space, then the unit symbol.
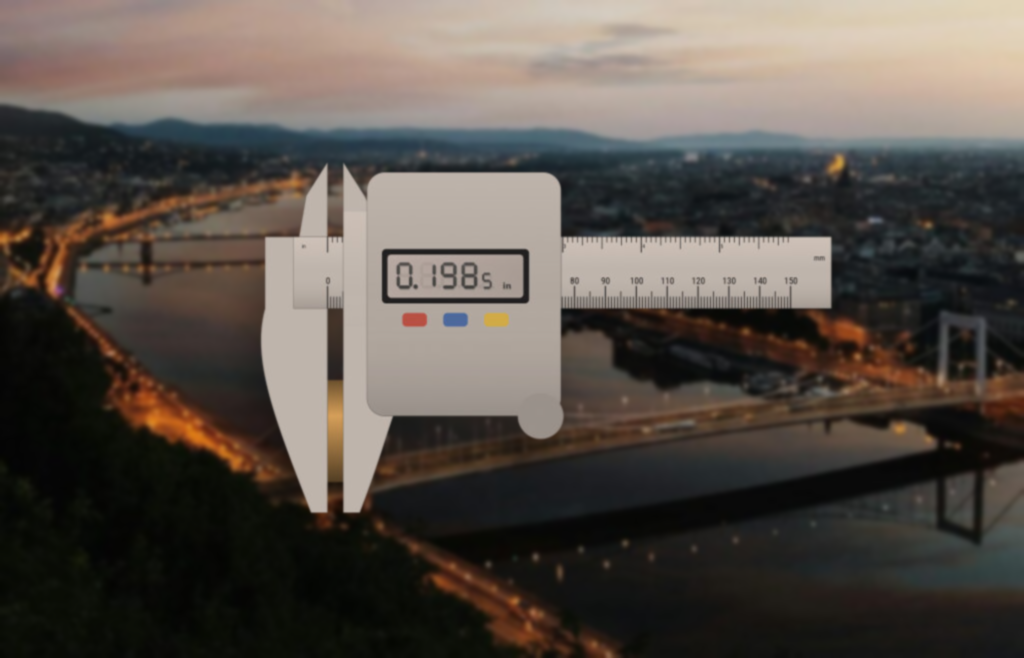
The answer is 0.1985 in
